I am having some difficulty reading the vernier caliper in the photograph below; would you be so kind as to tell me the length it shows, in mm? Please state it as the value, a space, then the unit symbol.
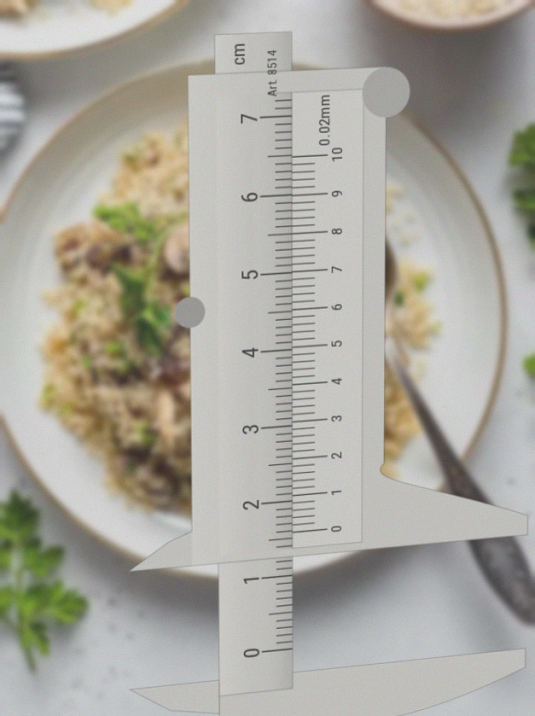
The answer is 15.8 mm
